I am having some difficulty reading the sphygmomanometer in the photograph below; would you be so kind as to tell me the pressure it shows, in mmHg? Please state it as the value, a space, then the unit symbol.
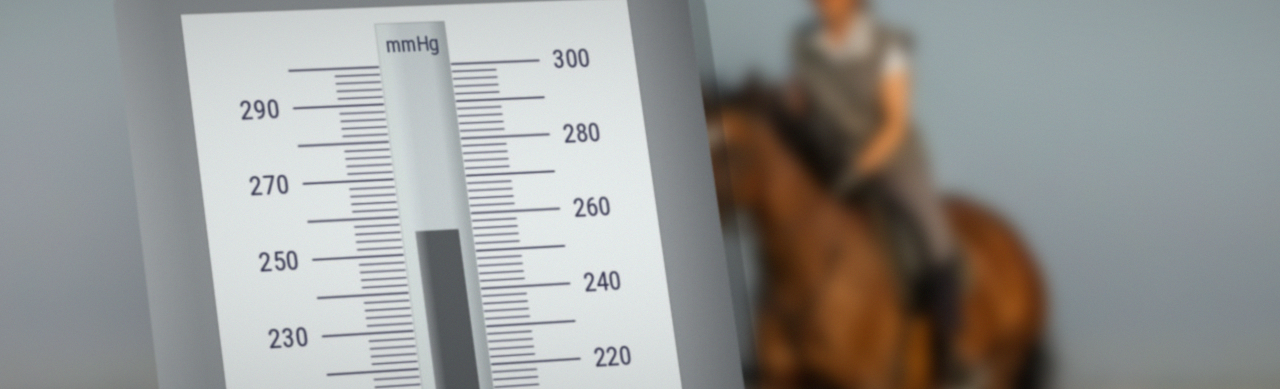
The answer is 256 mmHg
